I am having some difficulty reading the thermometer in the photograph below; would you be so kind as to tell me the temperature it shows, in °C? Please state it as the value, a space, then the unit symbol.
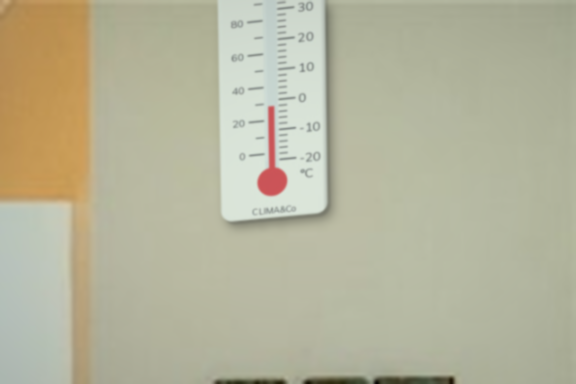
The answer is -2 °C
